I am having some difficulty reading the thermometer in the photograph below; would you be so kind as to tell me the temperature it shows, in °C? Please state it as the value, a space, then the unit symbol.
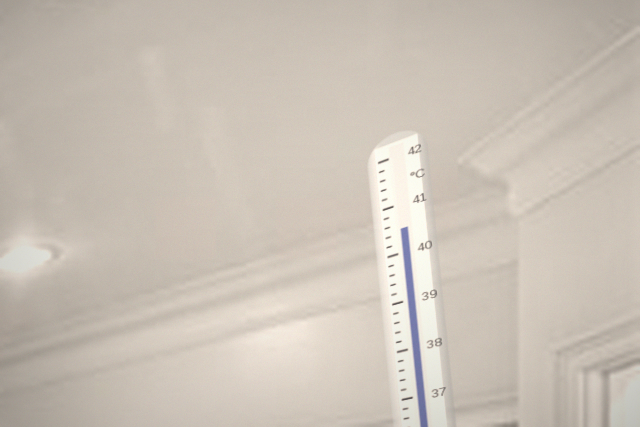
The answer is 40.5 °C
